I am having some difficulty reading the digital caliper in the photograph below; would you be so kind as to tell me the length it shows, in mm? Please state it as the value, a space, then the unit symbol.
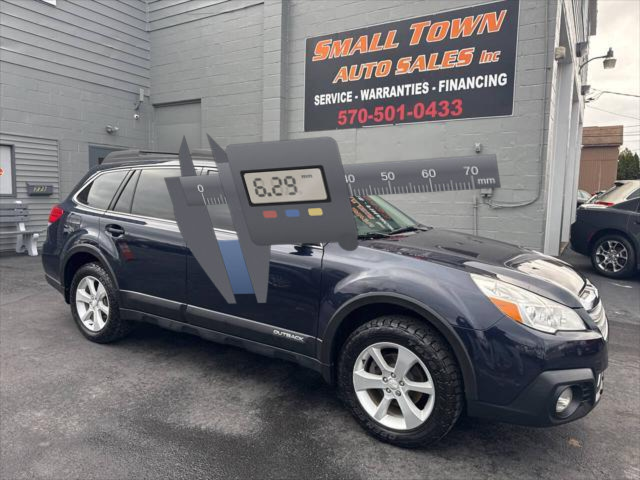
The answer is 6.29 mm
